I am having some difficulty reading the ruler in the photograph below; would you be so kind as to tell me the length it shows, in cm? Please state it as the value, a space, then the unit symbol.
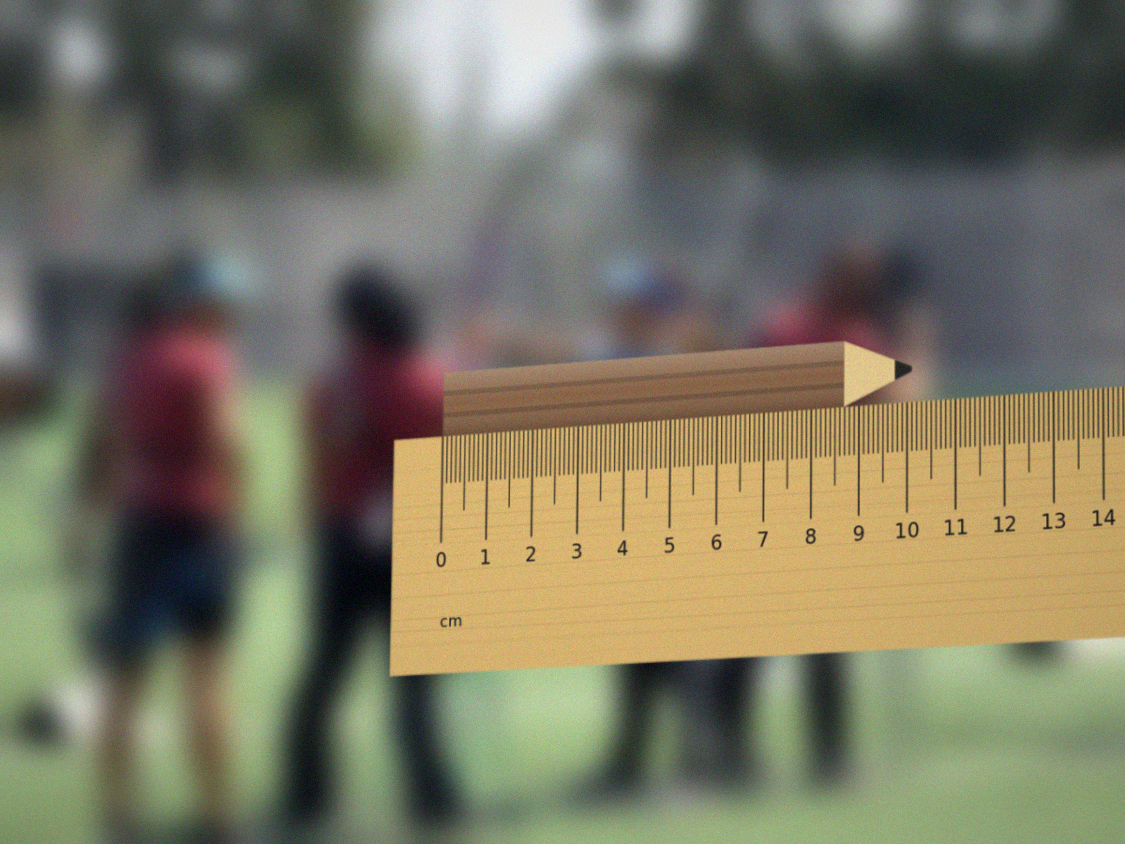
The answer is 10.1 cm
